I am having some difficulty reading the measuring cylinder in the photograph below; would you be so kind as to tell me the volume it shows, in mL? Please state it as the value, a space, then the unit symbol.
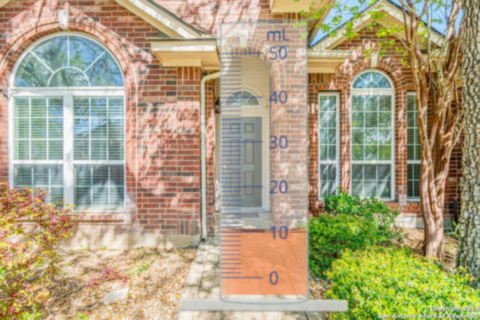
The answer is 10 mL
